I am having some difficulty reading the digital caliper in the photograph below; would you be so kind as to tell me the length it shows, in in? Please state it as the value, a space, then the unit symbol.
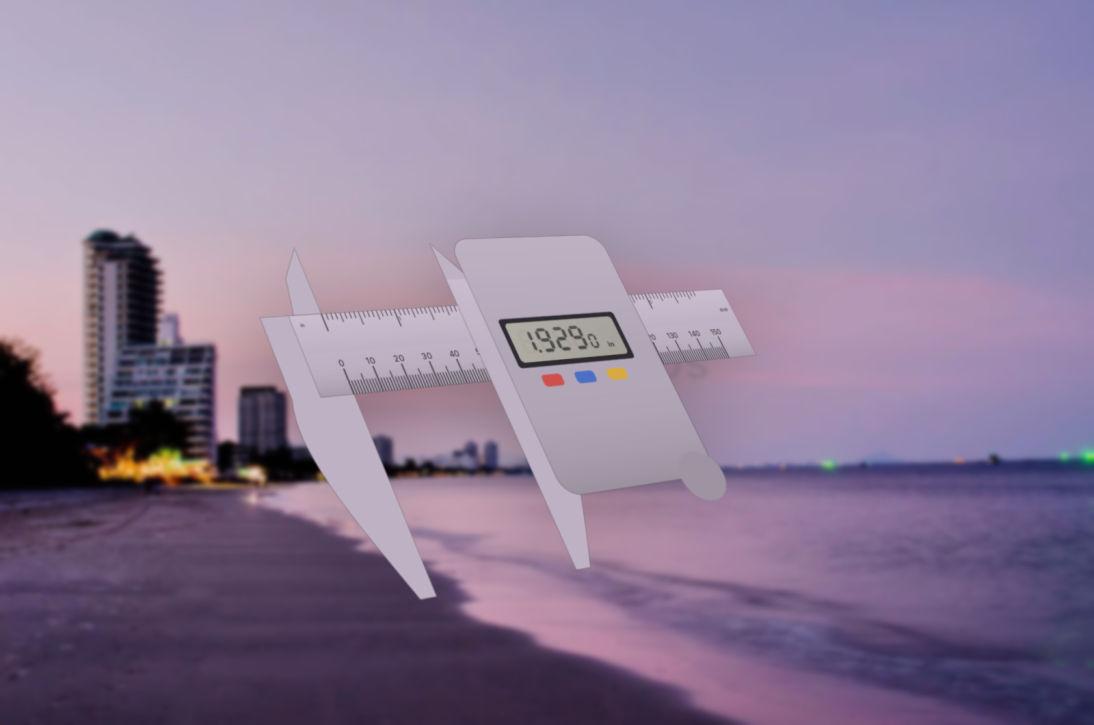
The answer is 1.9290 in
